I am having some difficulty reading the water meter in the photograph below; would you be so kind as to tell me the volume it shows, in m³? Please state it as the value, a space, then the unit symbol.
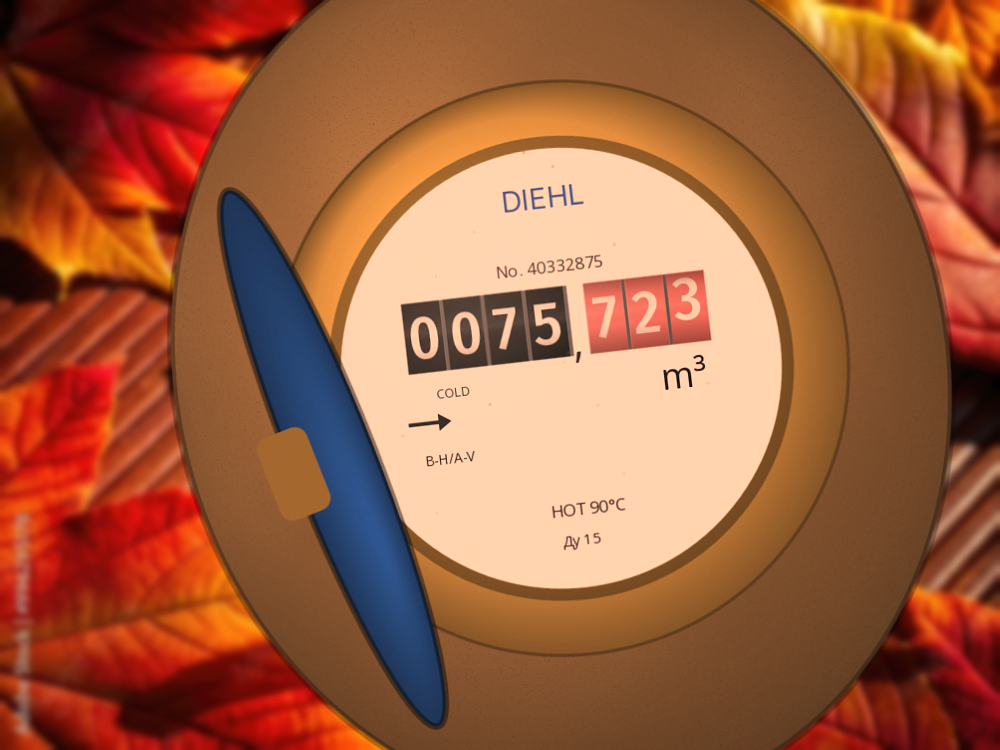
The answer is 75.723 m³
